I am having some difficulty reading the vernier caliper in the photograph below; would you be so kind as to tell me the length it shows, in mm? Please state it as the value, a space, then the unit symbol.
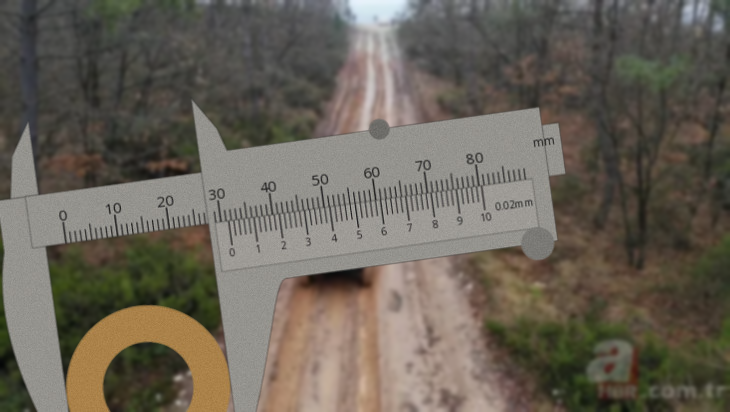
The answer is 31.5 mm
